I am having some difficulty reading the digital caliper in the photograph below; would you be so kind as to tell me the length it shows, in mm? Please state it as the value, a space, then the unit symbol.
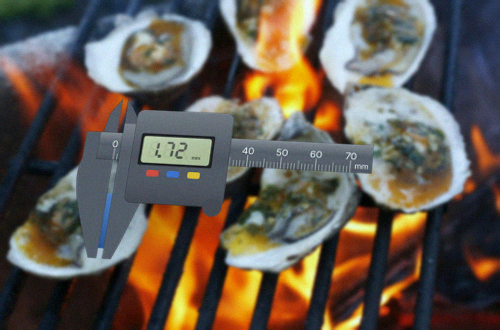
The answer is 1.72 mm
